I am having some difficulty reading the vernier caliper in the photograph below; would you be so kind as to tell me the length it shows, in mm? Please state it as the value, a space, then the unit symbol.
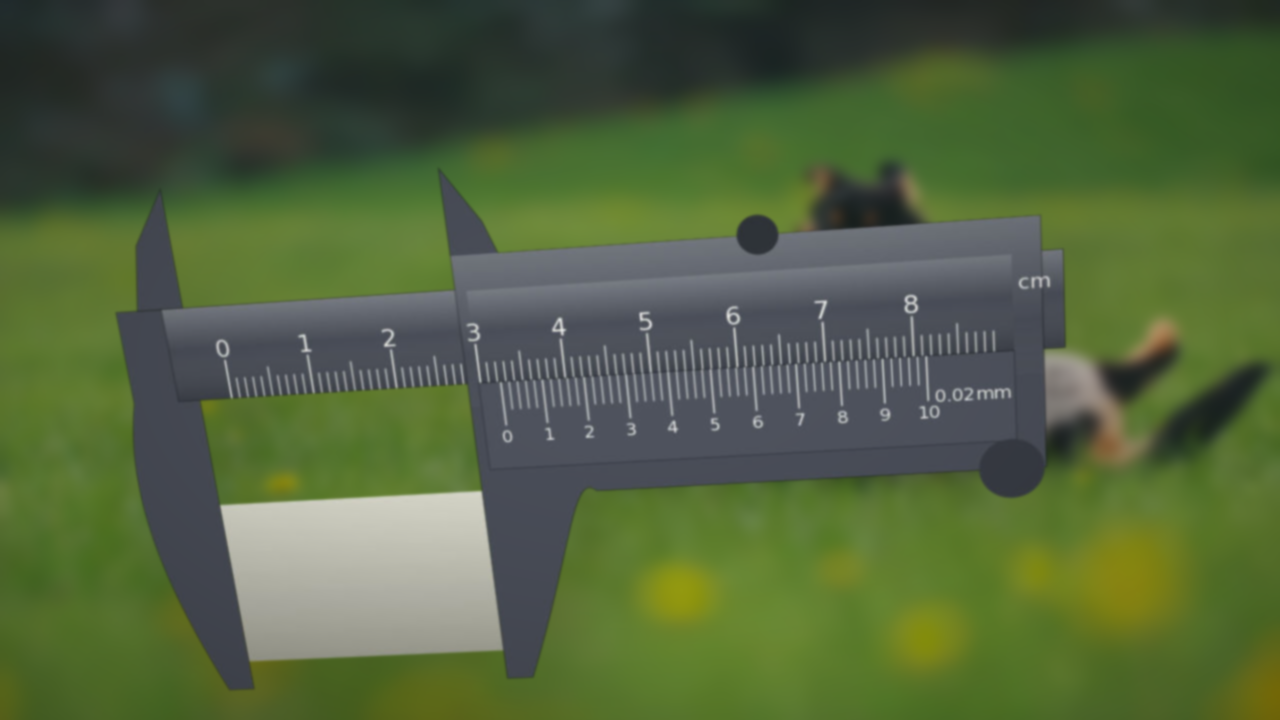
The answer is 32.4 mm
